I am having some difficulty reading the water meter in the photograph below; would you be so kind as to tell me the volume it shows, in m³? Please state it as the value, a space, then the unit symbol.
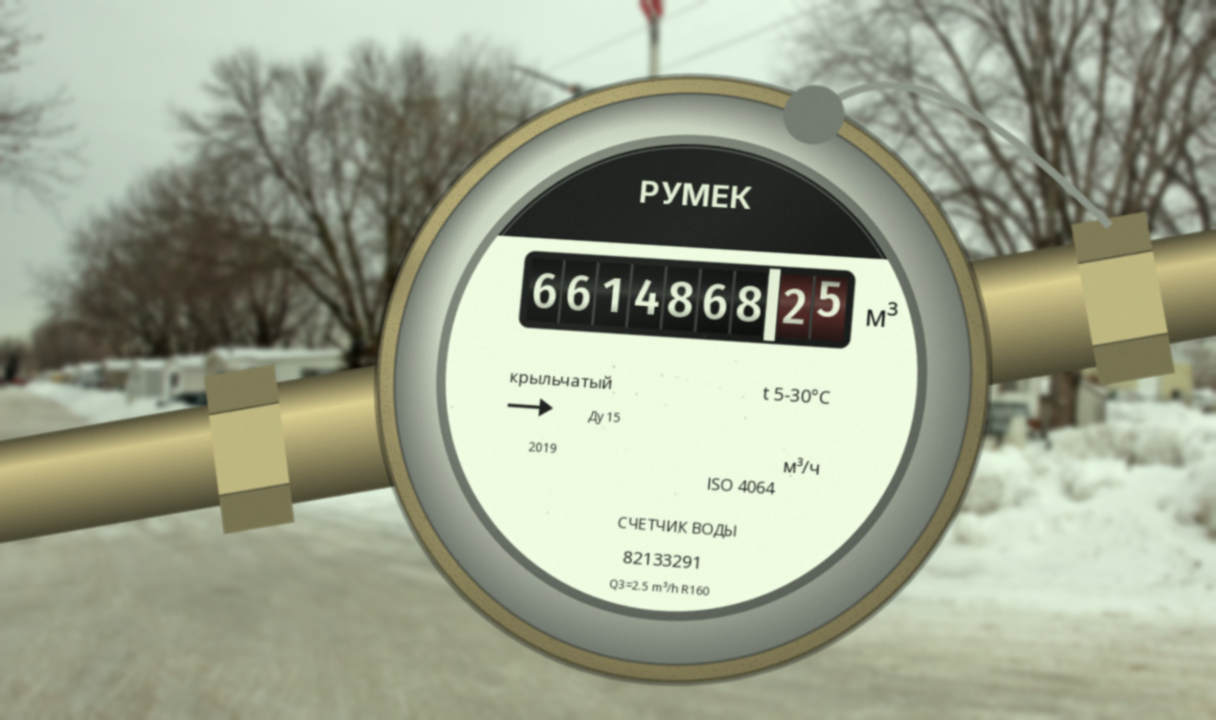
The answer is 6614868.25 m³
